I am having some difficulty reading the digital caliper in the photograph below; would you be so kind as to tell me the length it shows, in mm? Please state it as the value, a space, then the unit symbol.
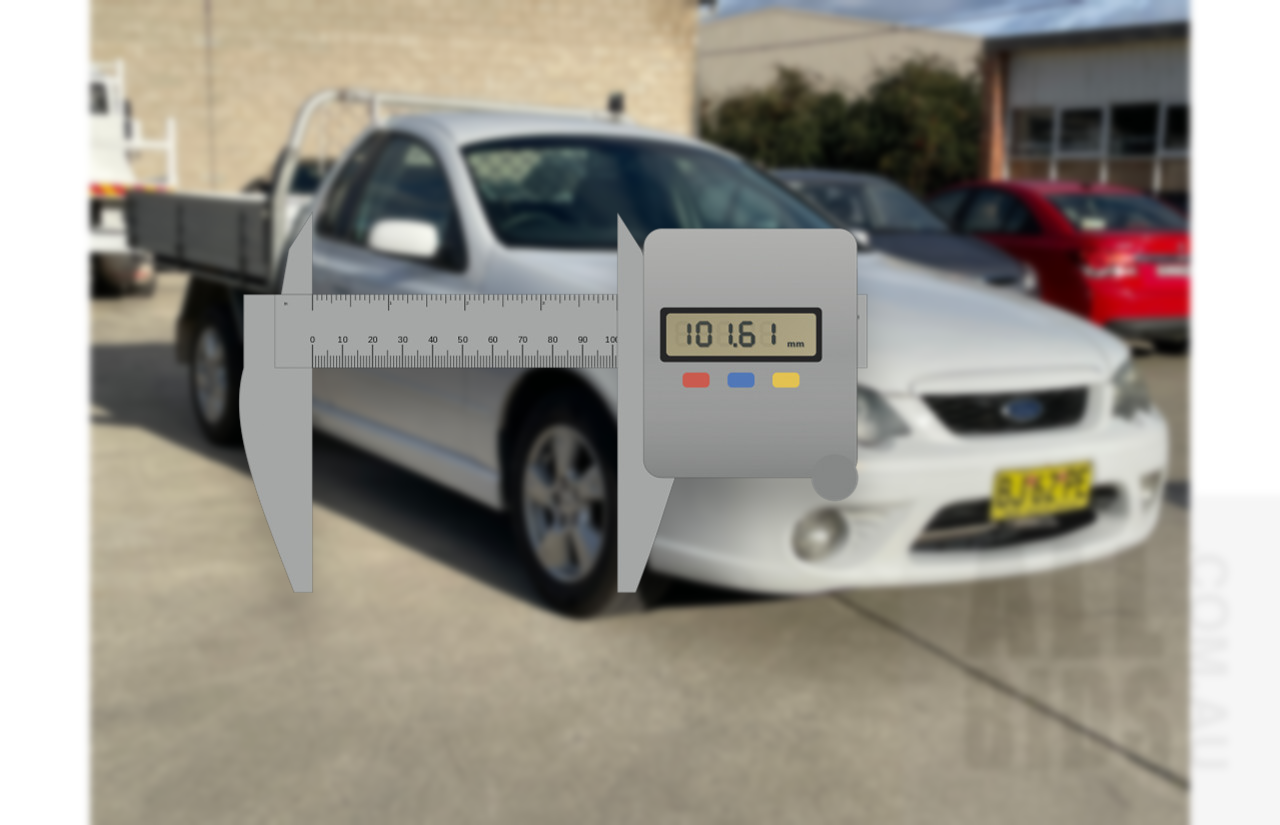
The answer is 101.61 mm
